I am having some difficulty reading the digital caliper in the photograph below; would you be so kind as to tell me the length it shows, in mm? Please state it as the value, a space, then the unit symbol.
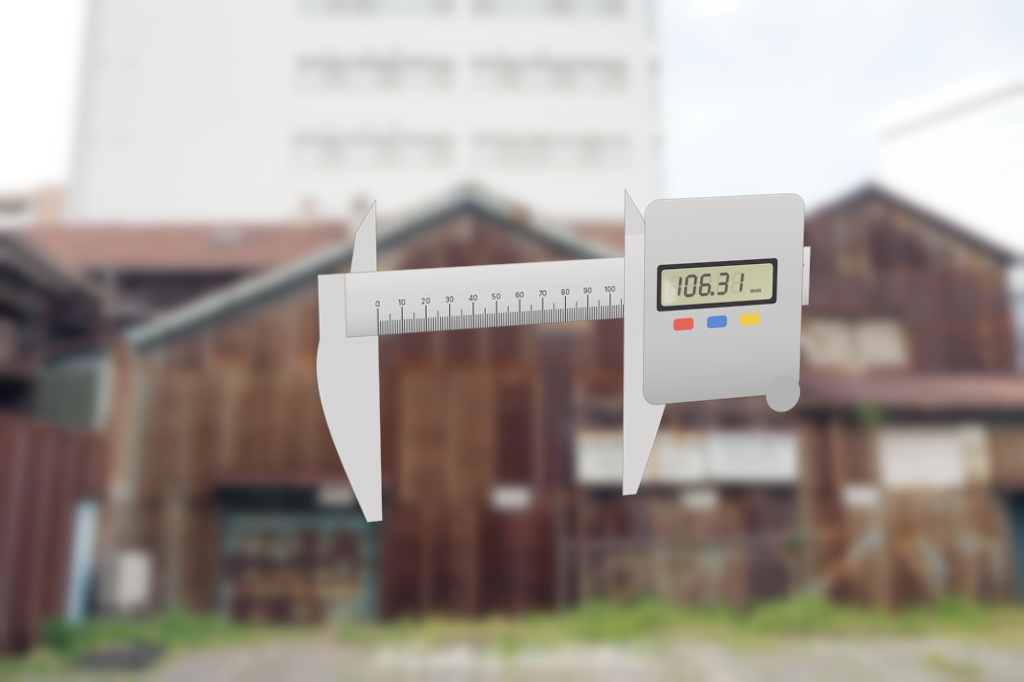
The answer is 106.31 mm
